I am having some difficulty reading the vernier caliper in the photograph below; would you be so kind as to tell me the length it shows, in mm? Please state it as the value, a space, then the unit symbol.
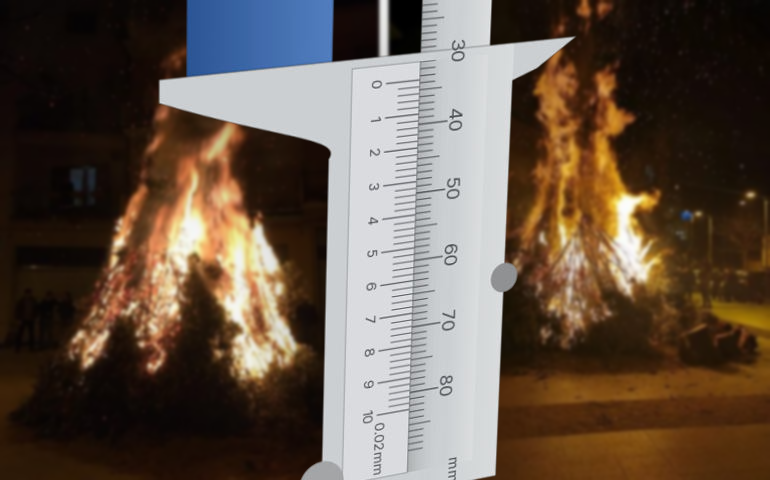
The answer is 33.6 mm
